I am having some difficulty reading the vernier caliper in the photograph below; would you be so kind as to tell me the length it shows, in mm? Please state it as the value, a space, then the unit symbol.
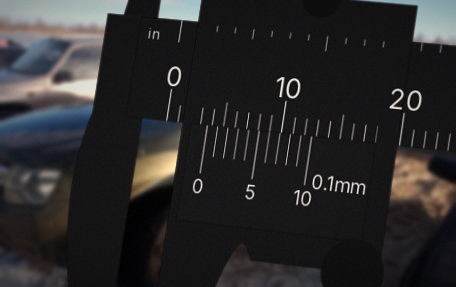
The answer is 3.6 mm
